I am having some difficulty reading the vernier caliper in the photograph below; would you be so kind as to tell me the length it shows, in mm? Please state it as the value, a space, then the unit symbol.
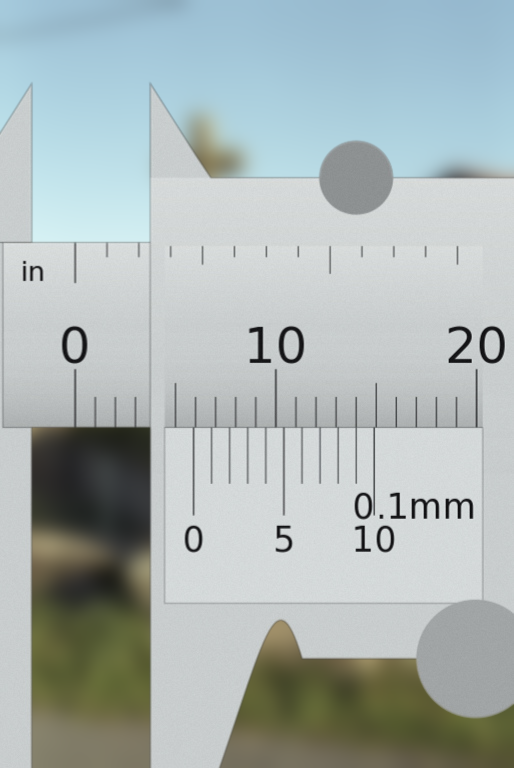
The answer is 5.9 mm
